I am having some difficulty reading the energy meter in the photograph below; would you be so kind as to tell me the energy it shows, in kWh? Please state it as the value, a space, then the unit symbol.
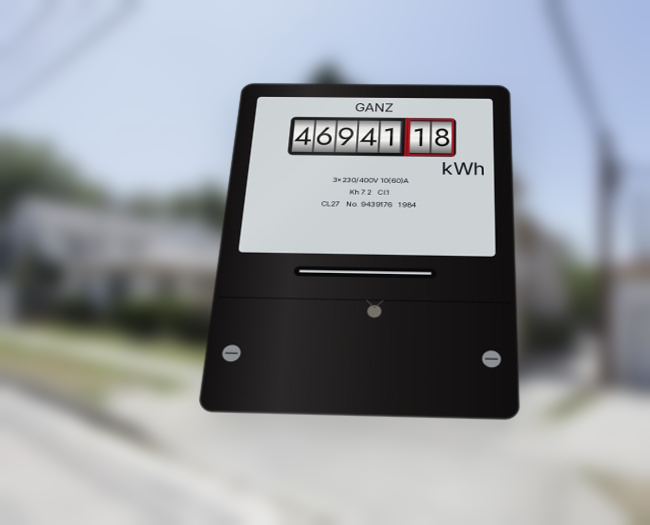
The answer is 46941.18 kWh
